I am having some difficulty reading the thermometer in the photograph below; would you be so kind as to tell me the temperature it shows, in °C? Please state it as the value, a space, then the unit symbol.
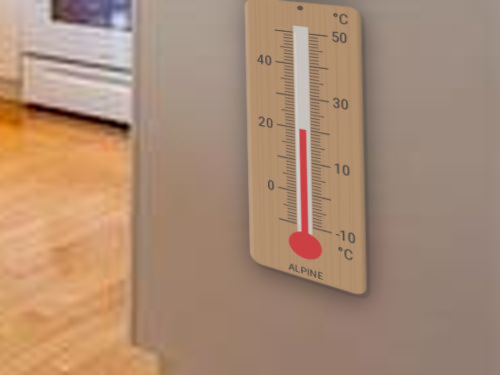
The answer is 20 °C
